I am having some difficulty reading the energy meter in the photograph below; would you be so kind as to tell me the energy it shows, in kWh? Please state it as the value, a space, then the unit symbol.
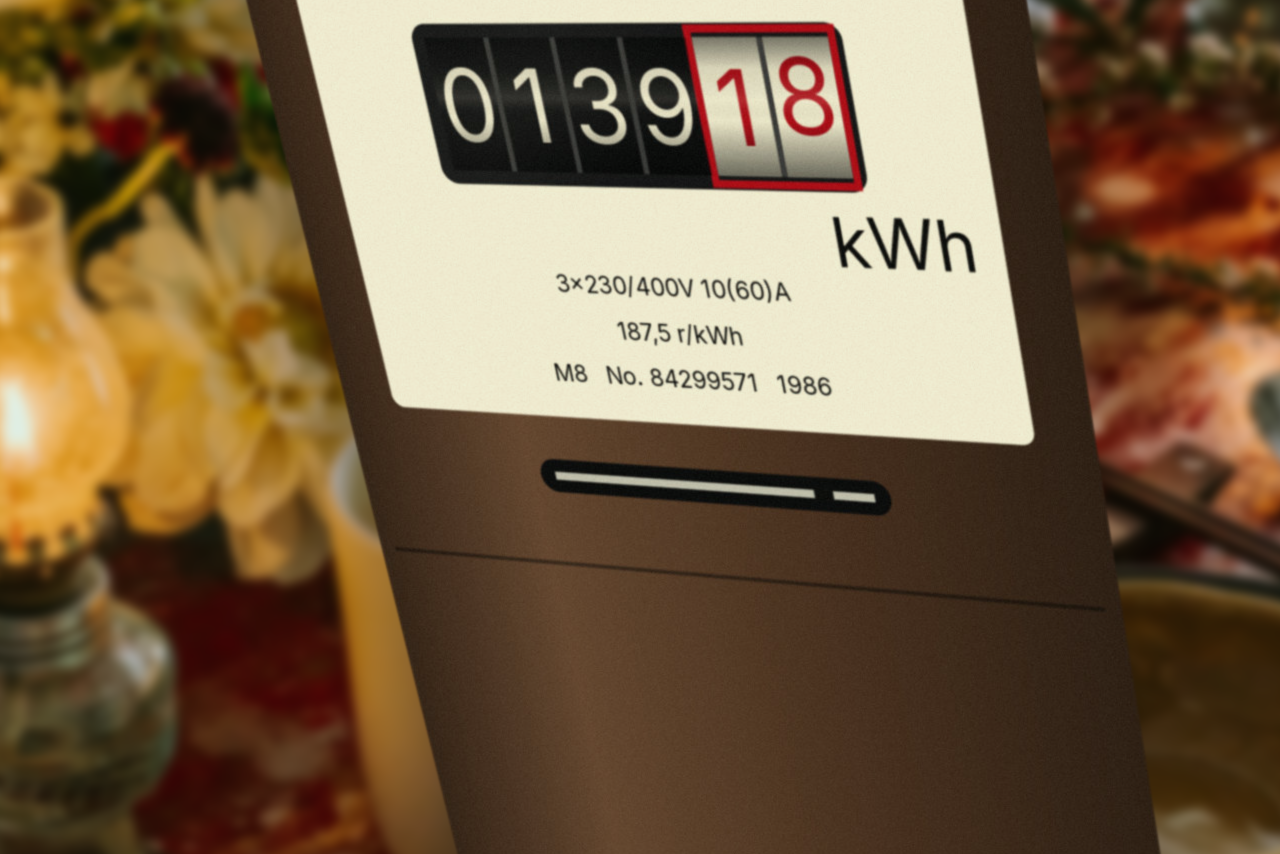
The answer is 139.18 kWh
